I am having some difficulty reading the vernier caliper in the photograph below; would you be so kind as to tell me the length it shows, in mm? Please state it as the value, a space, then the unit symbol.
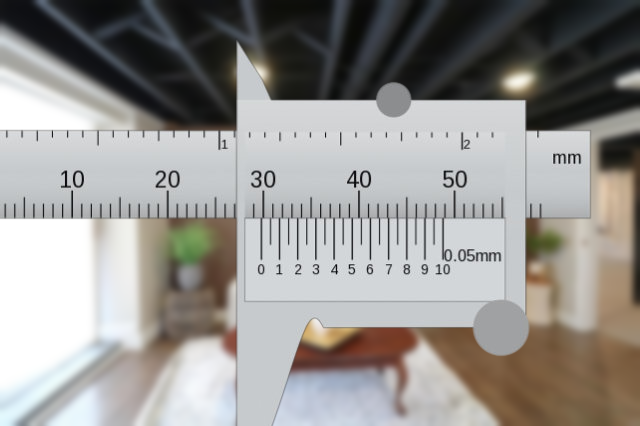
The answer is 29.8 mm
